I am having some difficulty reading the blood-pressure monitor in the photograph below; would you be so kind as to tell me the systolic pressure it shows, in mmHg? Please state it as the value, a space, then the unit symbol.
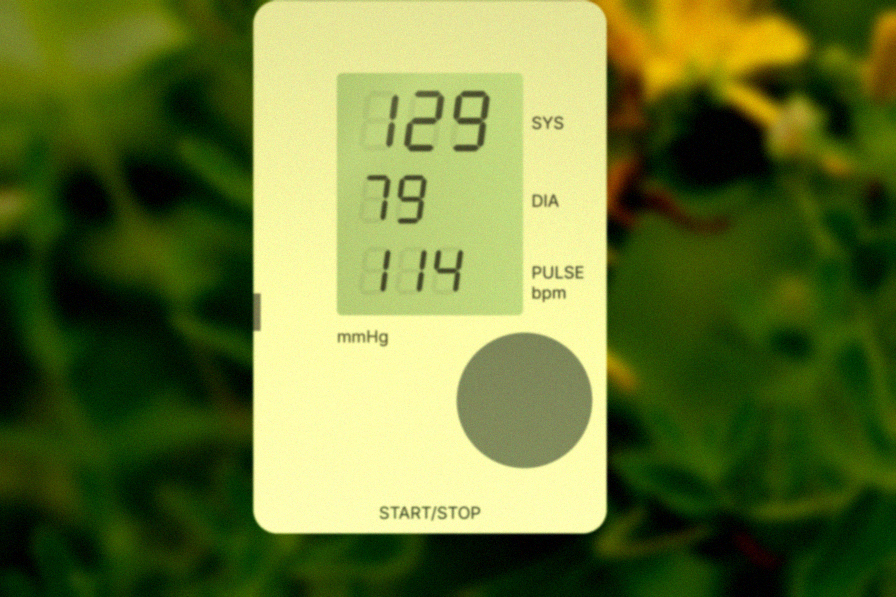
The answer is 129 mmHg
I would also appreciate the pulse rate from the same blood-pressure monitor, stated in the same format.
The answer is 114 bpm
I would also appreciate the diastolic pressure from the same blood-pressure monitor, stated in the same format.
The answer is 79 mmHg
